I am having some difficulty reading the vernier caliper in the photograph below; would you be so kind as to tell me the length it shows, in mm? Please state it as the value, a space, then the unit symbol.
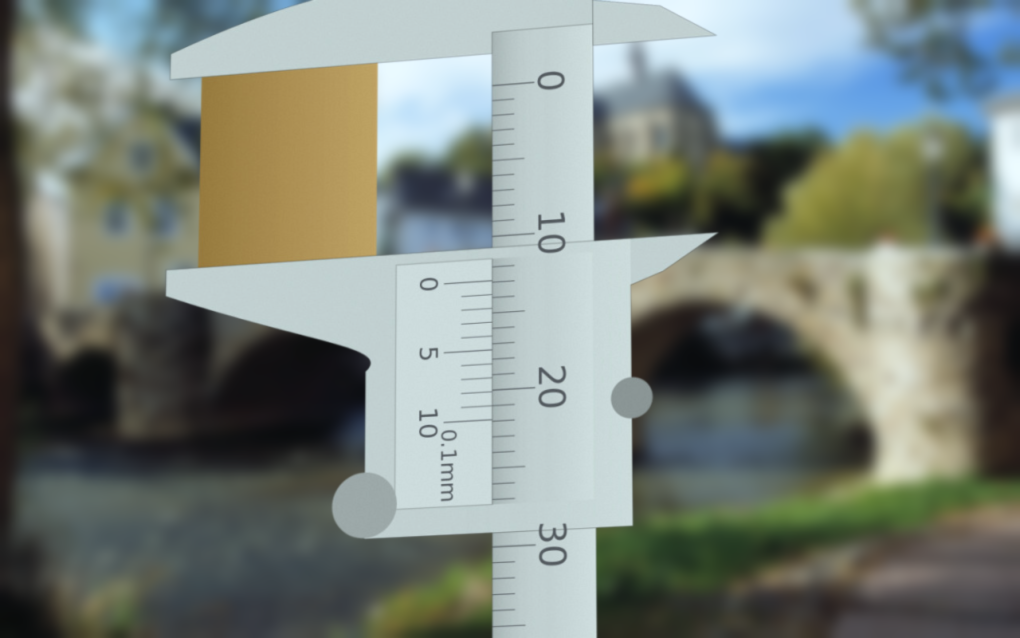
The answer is 12.9 mm
